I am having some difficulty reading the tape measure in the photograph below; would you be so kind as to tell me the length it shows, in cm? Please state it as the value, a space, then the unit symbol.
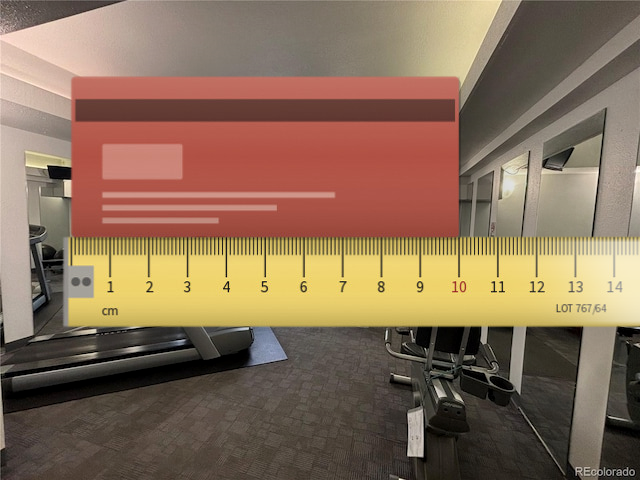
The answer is 10 cm
